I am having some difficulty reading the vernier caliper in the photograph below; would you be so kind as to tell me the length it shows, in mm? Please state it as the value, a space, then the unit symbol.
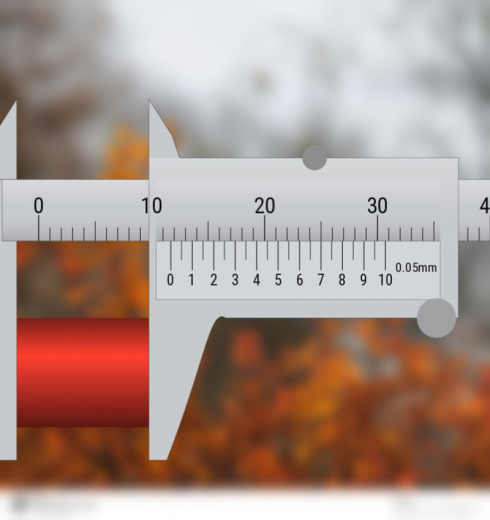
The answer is 11.7 mm
